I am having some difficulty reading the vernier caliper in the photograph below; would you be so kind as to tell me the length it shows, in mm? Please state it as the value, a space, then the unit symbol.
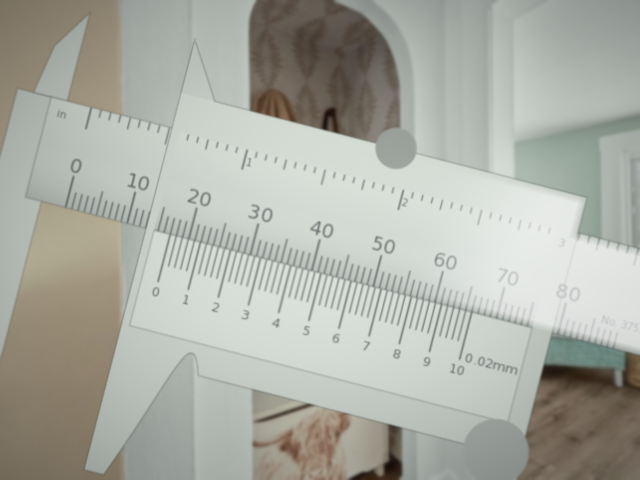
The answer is 17.0 mm
